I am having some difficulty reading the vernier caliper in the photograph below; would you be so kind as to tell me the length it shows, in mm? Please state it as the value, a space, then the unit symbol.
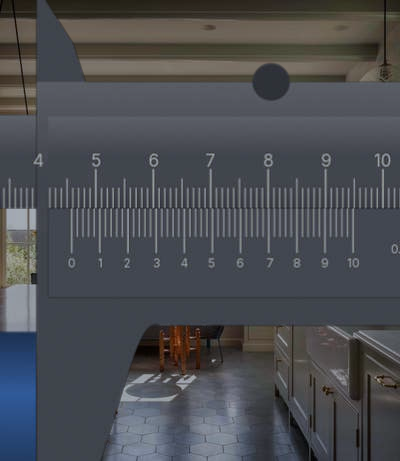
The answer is 45.8 mm
